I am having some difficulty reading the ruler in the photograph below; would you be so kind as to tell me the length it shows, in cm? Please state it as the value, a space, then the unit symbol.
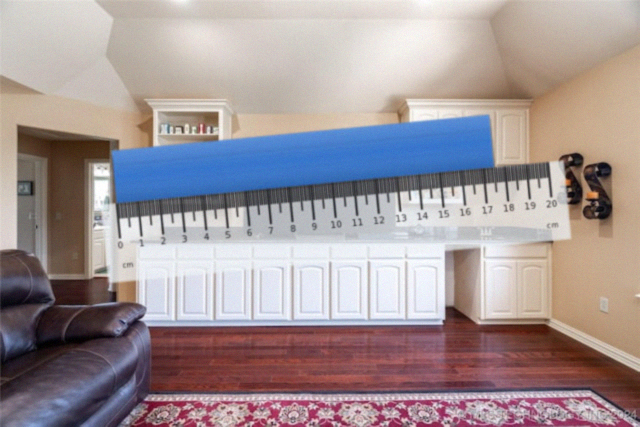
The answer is 17.5 cm
